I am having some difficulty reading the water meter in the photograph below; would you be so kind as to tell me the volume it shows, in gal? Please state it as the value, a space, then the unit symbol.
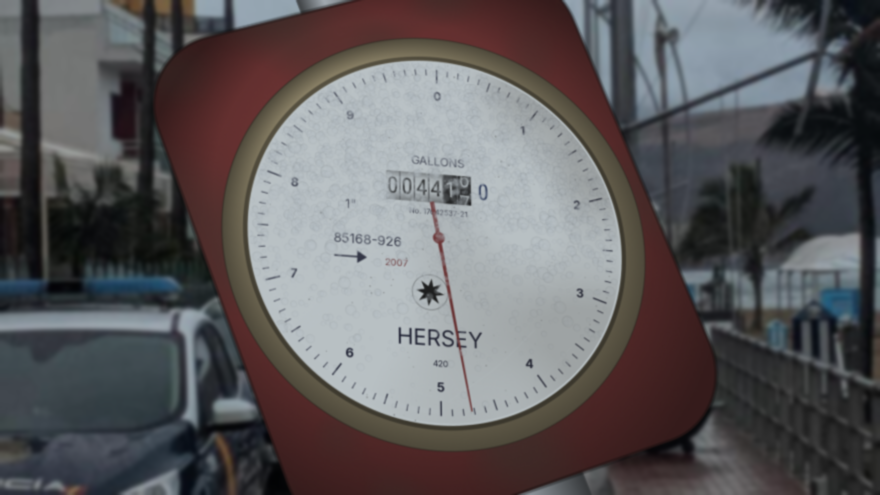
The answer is 44164.7 gal
